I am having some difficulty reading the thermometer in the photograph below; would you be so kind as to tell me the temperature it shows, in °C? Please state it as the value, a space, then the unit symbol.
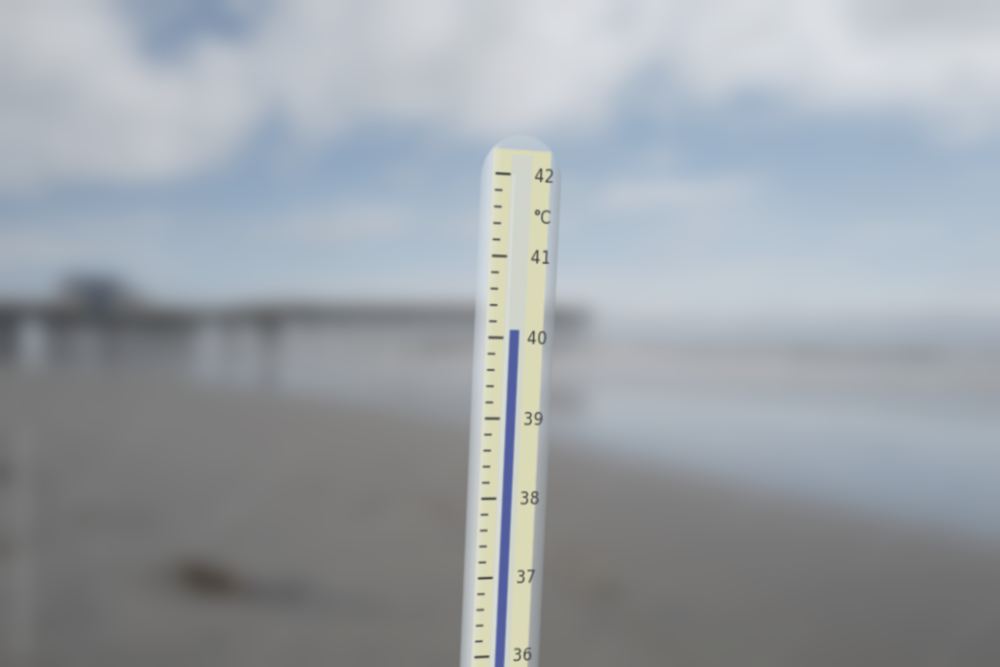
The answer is 40.1 °C
